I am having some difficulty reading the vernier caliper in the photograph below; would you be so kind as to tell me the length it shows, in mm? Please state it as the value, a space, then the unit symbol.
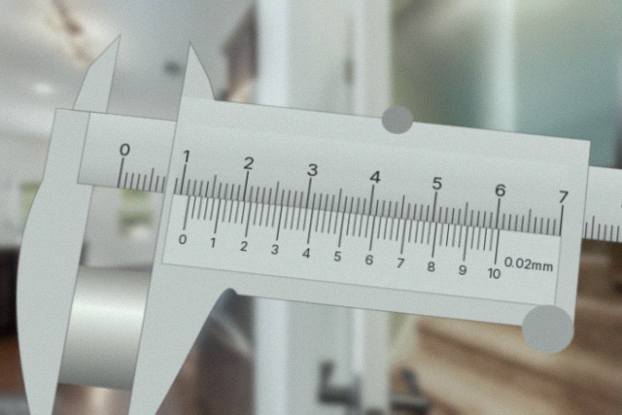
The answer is 11.4 mm
